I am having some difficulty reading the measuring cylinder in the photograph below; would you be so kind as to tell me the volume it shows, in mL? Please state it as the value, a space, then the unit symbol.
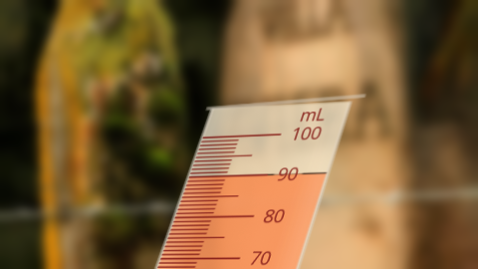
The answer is 90 mL
